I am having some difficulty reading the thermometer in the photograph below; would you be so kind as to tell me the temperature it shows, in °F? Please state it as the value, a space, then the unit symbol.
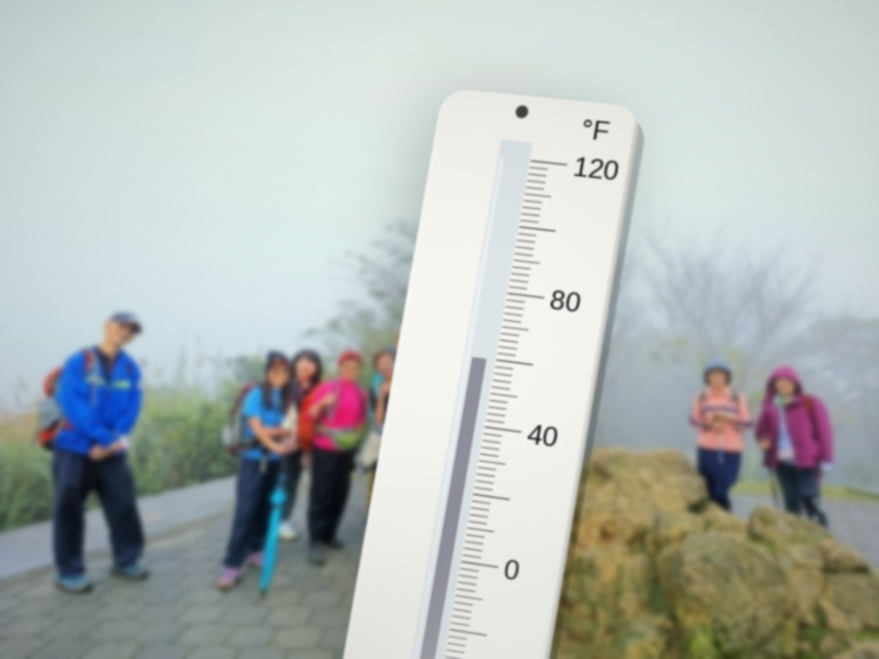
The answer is 60 °F
